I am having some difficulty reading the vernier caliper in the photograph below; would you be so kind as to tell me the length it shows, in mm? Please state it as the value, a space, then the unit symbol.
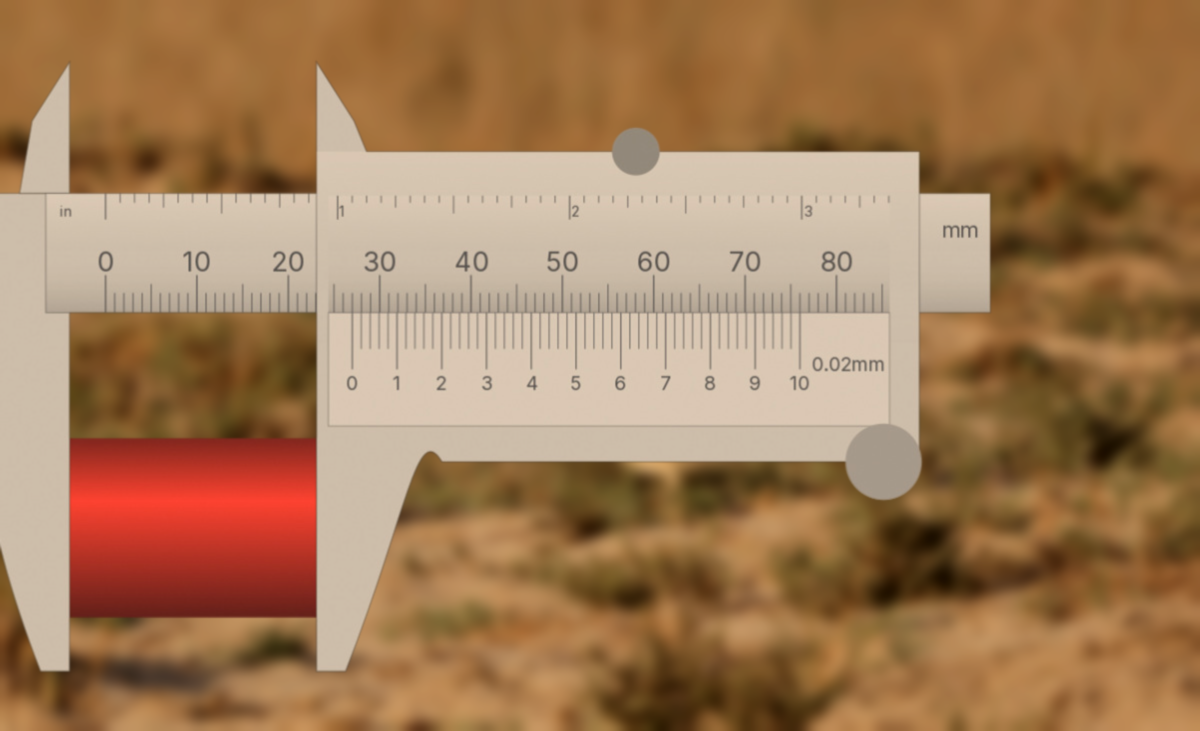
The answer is 27.0 mm
